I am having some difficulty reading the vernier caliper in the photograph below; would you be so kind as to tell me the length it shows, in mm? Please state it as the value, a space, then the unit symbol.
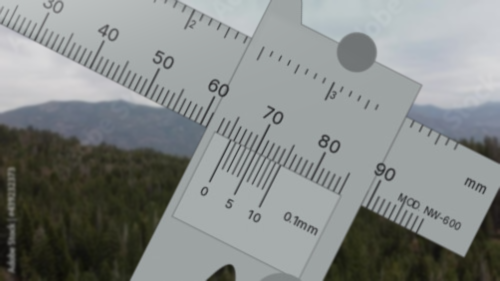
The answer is 65.5 mm
